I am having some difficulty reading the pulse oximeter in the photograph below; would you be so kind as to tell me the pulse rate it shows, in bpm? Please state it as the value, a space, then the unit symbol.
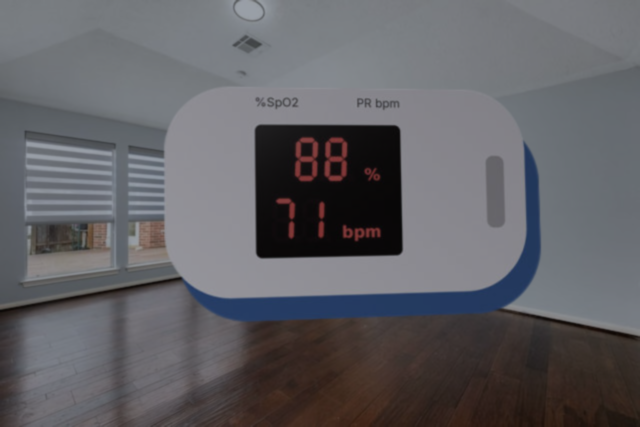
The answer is 71 bpm
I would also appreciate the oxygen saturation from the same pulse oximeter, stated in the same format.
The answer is 88 %
